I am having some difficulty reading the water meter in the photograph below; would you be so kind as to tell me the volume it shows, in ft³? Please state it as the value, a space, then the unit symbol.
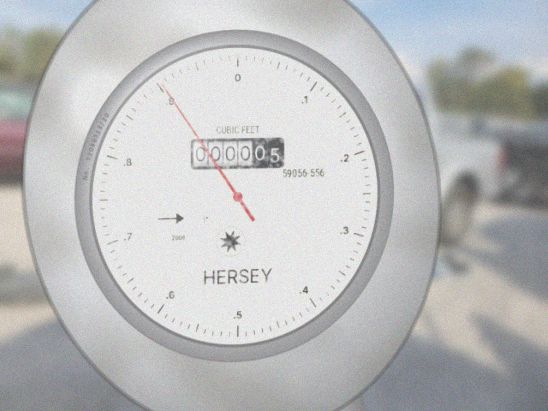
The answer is 4.90 ft³
